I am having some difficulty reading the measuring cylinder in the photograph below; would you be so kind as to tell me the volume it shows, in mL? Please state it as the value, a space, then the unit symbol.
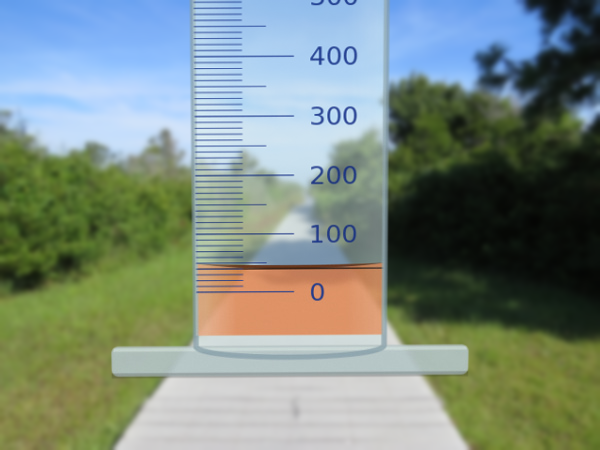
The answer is 40 mL
